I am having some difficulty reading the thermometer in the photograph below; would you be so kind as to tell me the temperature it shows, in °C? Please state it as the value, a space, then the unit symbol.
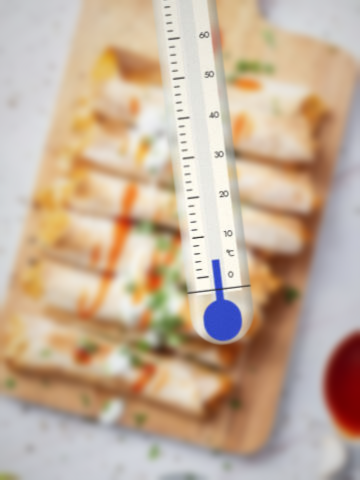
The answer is 4 °C
